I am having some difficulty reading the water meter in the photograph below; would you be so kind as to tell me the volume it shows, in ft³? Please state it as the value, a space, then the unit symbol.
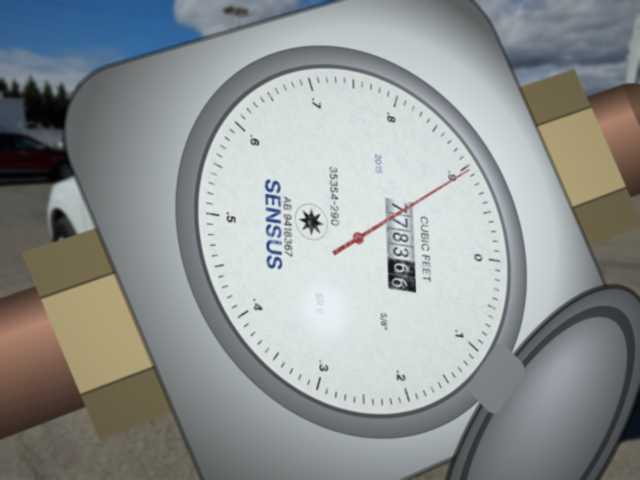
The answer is 778365.90 ft³
